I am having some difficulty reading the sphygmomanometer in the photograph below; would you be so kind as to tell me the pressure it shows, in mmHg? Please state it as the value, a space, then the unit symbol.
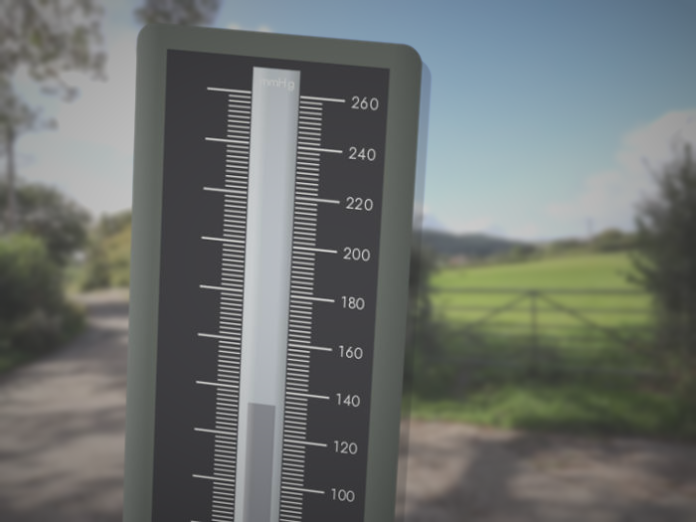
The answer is 134 mmHg
